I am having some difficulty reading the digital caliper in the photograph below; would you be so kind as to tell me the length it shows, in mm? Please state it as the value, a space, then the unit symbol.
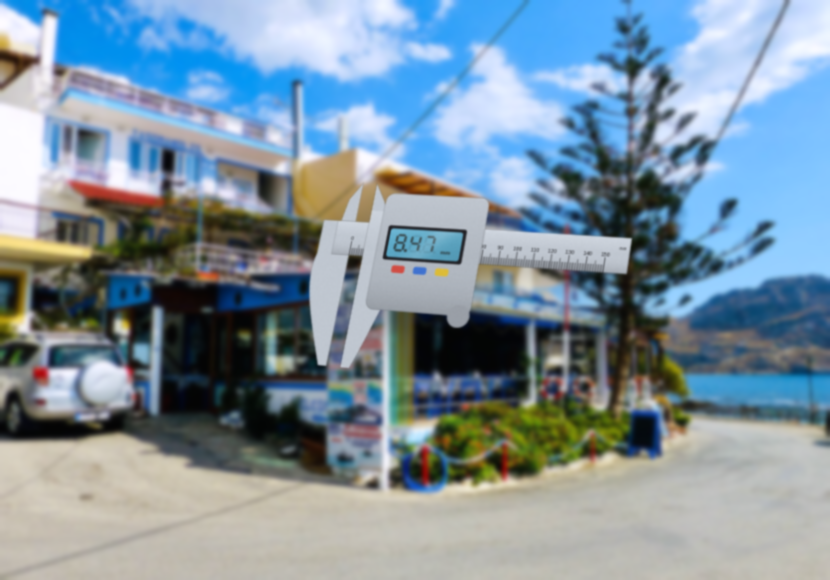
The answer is 8.47 mm
